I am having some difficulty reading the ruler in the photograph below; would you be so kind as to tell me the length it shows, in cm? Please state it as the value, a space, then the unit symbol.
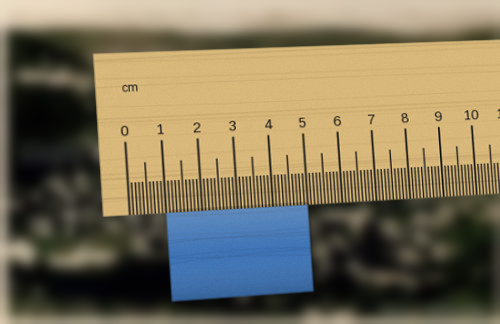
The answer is 4 cm
